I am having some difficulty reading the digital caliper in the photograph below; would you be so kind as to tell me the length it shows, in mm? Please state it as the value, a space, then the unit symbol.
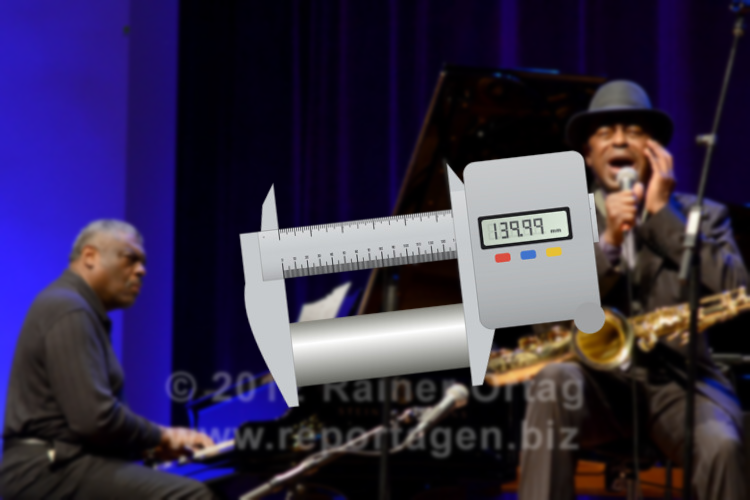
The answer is 139.99 mm
